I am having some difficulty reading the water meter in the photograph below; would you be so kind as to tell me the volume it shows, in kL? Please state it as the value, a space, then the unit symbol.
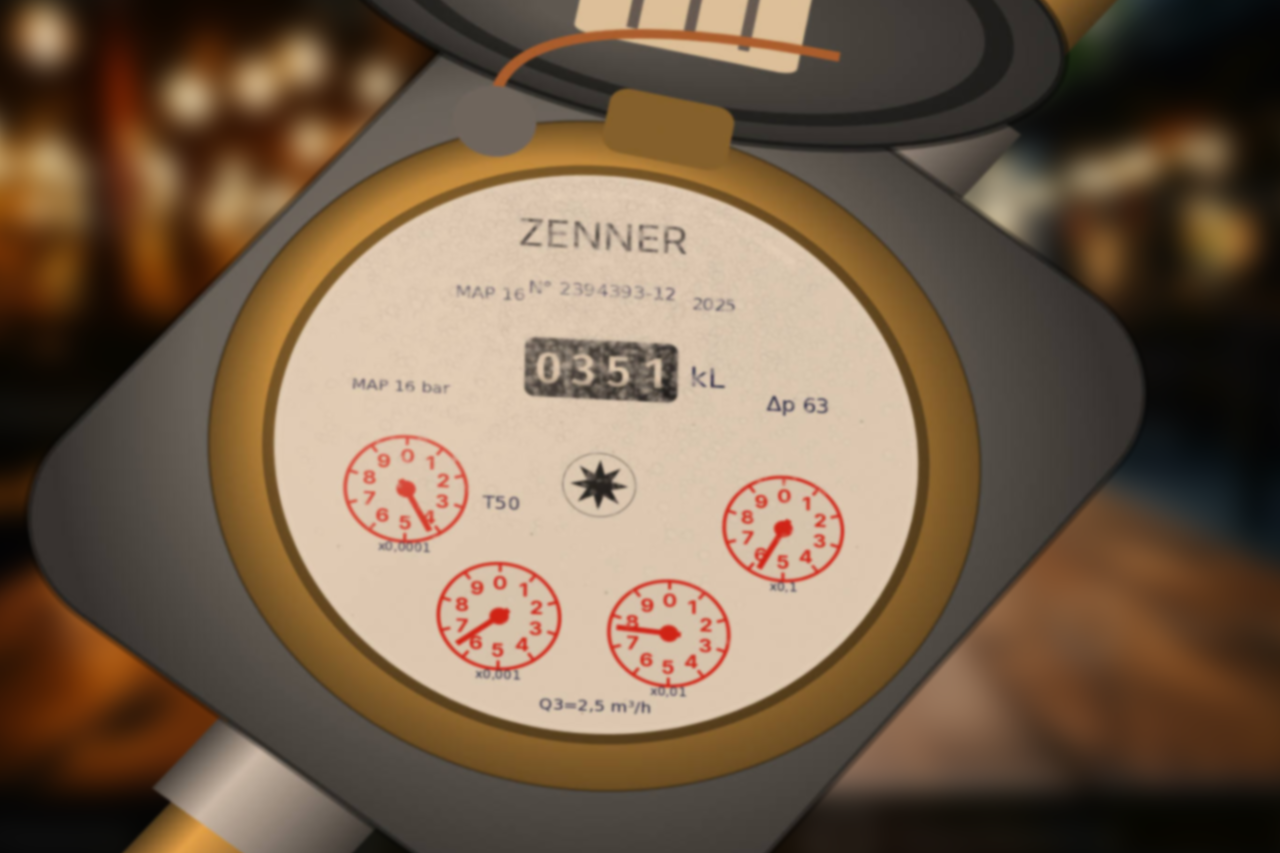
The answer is 351.5764 kL
